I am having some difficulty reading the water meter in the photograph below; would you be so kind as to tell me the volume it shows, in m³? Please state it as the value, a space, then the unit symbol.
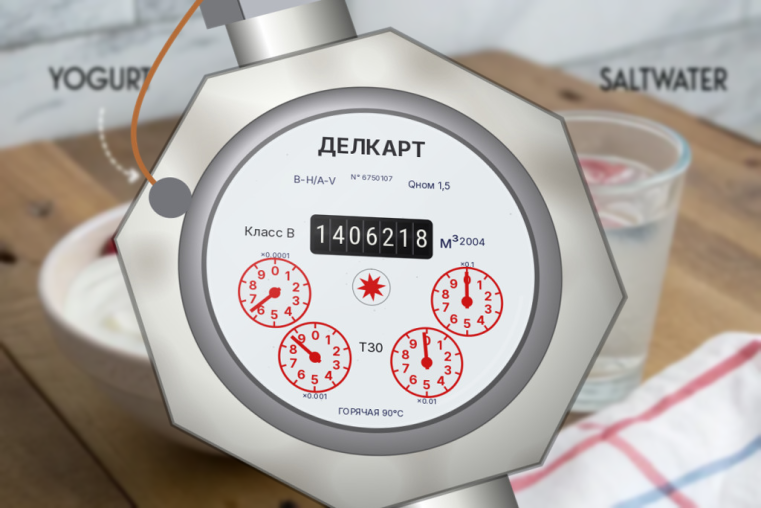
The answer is 1406217.9986 m³
